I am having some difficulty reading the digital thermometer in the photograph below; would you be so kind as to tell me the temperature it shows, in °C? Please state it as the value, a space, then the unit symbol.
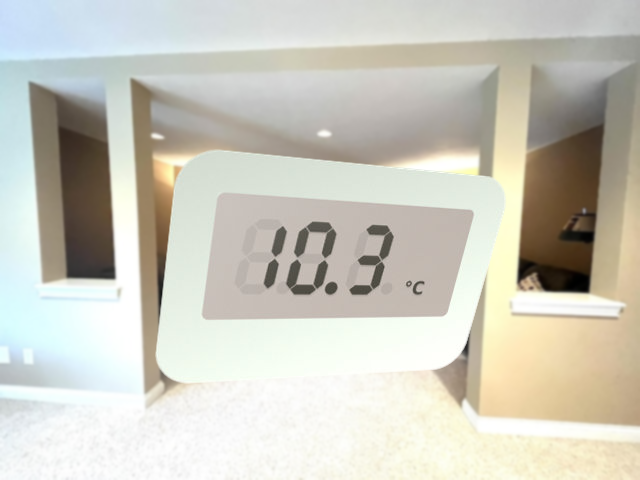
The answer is 10.3 °C
